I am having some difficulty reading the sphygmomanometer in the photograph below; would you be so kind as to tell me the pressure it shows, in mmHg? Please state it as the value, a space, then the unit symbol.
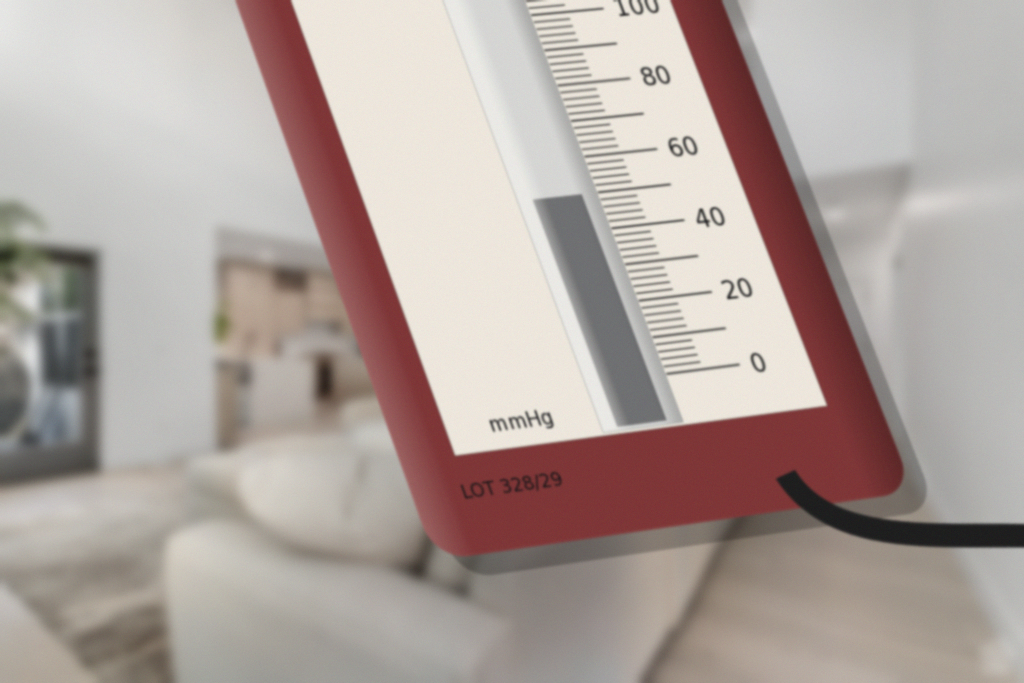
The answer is 50 mmHg
